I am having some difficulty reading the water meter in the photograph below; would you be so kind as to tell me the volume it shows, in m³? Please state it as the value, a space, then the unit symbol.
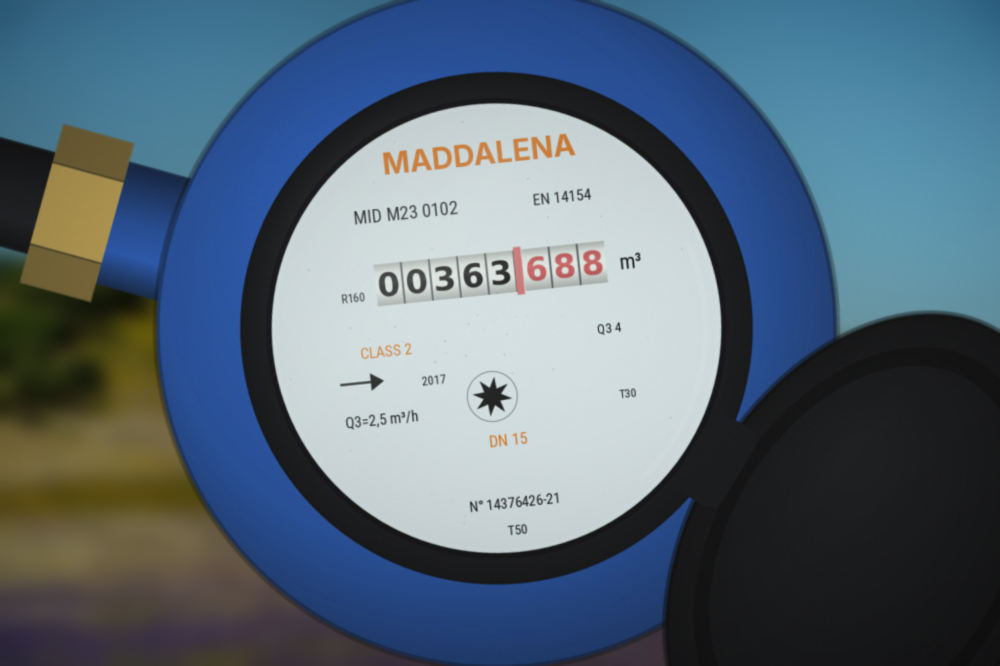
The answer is 363.688 m³
